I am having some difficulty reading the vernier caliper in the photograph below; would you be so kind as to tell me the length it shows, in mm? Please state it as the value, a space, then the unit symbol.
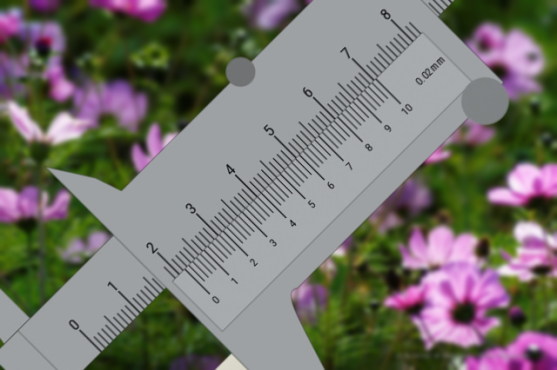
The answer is 21.4 mm
